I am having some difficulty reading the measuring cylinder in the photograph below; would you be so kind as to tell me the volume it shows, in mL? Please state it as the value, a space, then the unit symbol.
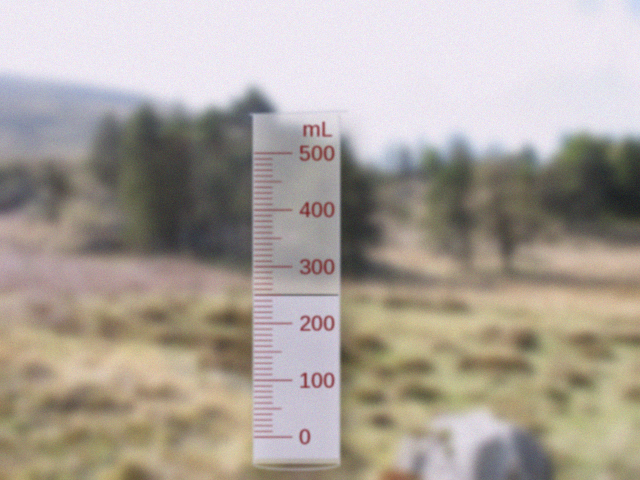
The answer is 250 mL
